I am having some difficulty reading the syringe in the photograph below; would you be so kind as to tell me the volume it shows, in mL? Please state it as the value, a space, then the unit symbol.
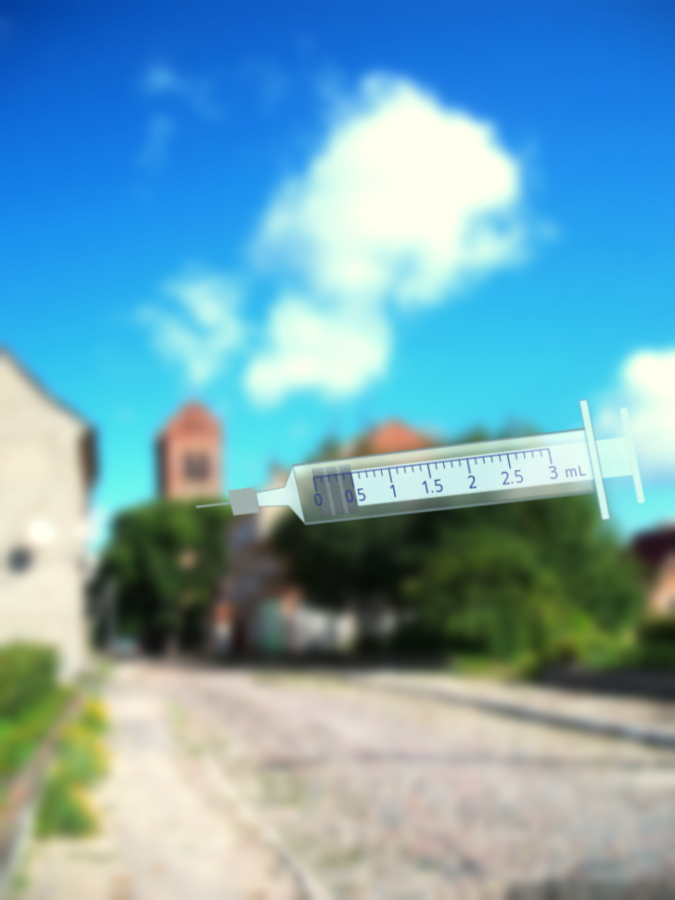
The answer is 0 mL
